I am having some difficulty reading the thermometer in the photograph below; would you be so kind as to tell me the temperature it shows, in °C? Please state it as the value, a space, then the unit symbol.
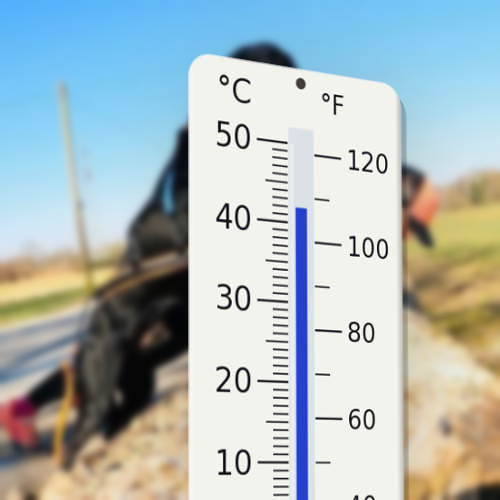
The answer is 42 °C
